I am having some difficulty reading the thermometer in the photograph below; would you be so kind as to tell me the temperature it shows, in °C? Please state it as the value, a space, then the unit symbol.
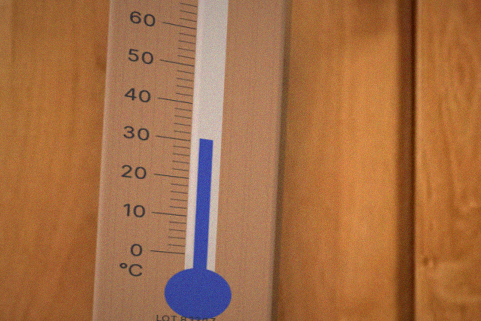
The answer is 31 °C
